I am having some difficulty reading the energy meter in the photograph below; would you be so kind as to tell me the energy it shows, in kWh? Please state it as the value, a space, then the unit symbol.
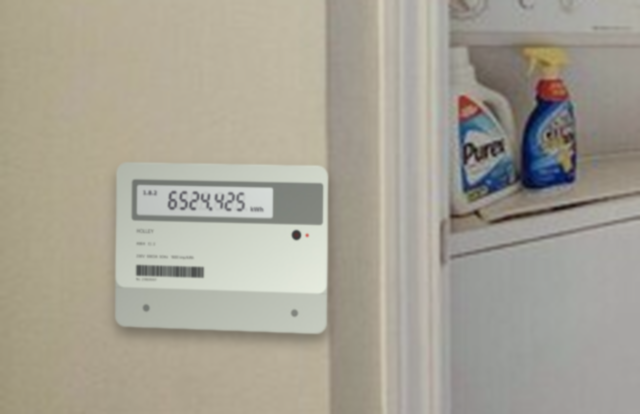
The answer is 6524.425 kWh
